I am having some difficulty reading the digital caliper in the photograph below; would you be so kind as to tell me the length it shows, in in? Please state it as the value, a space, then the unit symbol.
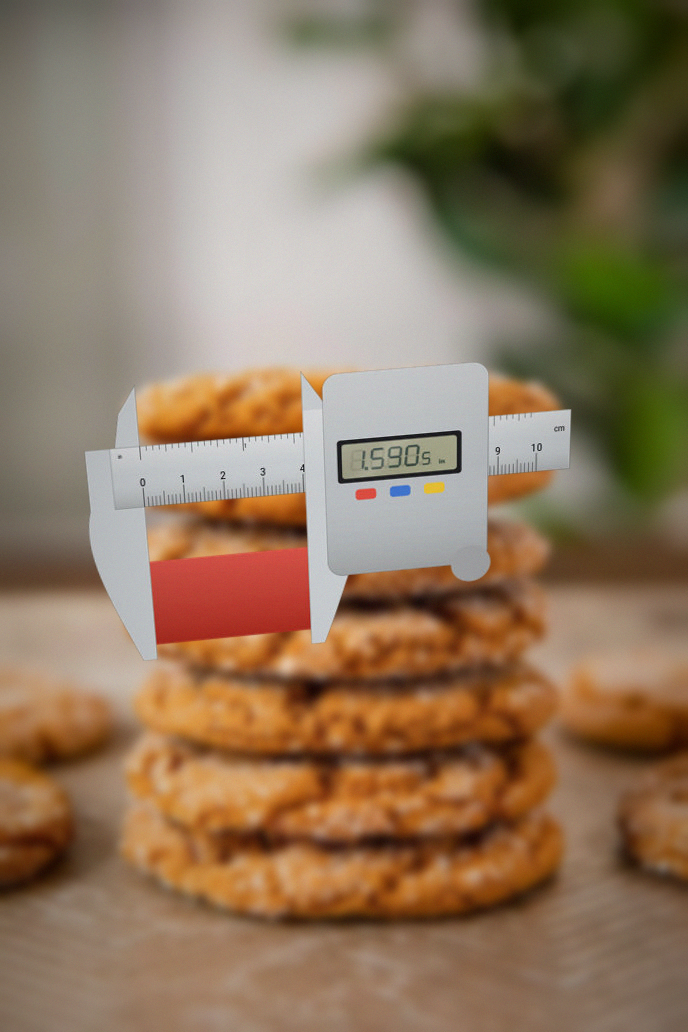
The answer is 1.5905 in
